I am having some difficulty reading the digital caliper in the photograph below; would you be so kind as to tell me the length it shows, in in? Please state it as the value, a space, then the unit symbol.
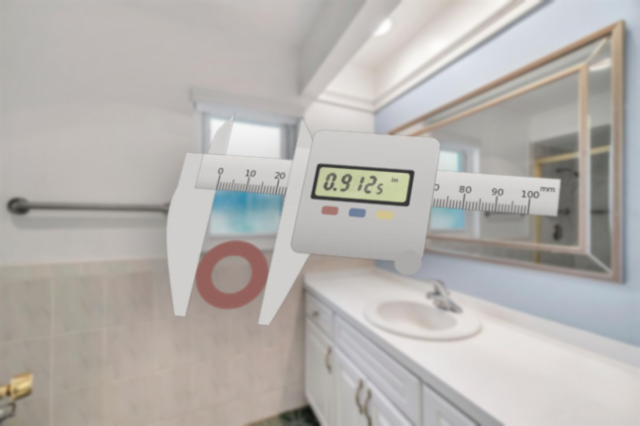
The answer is 0.9125 in
